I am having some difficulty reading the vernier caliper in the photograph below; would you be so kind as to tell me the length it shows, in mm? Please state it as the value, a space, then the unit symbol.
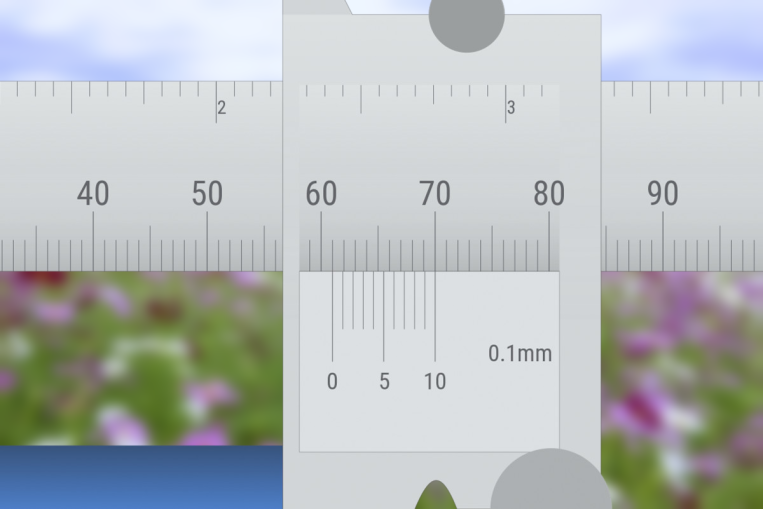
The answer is 61.0 mm
